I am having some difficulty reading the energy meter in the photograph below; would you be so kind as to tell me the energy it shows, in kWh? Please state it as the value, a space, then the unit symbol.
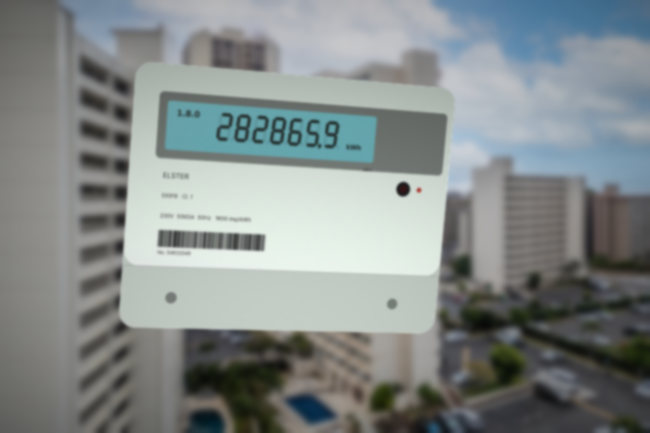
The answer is 282865.9 kWh
